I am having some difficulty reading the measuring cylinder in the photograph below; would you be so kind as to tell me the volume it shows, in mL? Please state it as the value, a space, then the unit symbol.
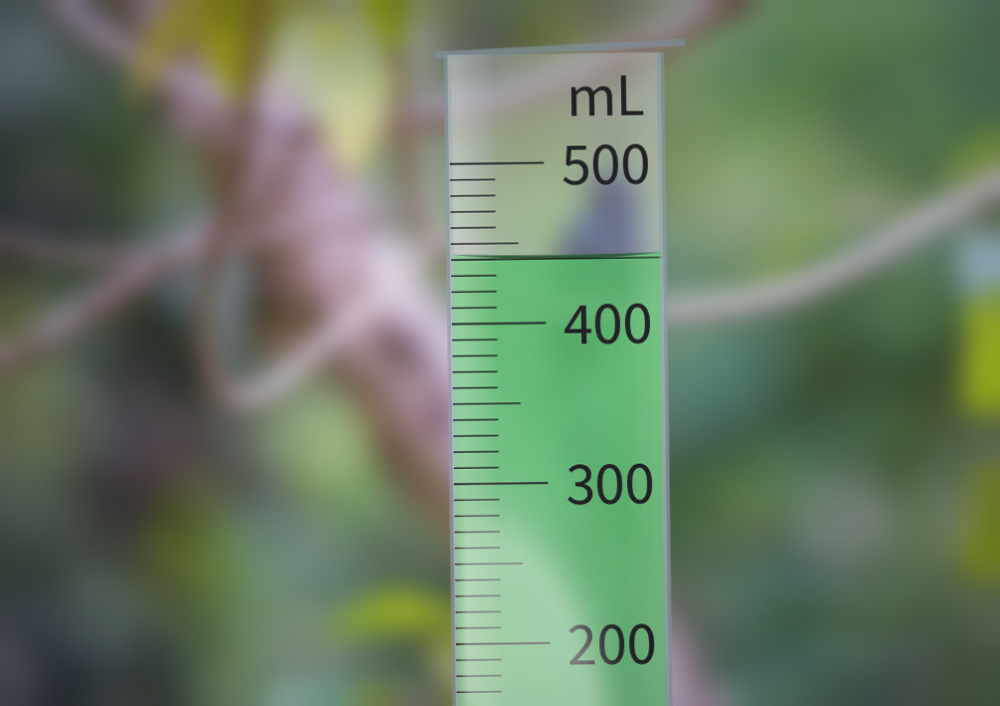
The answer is 440 mL
